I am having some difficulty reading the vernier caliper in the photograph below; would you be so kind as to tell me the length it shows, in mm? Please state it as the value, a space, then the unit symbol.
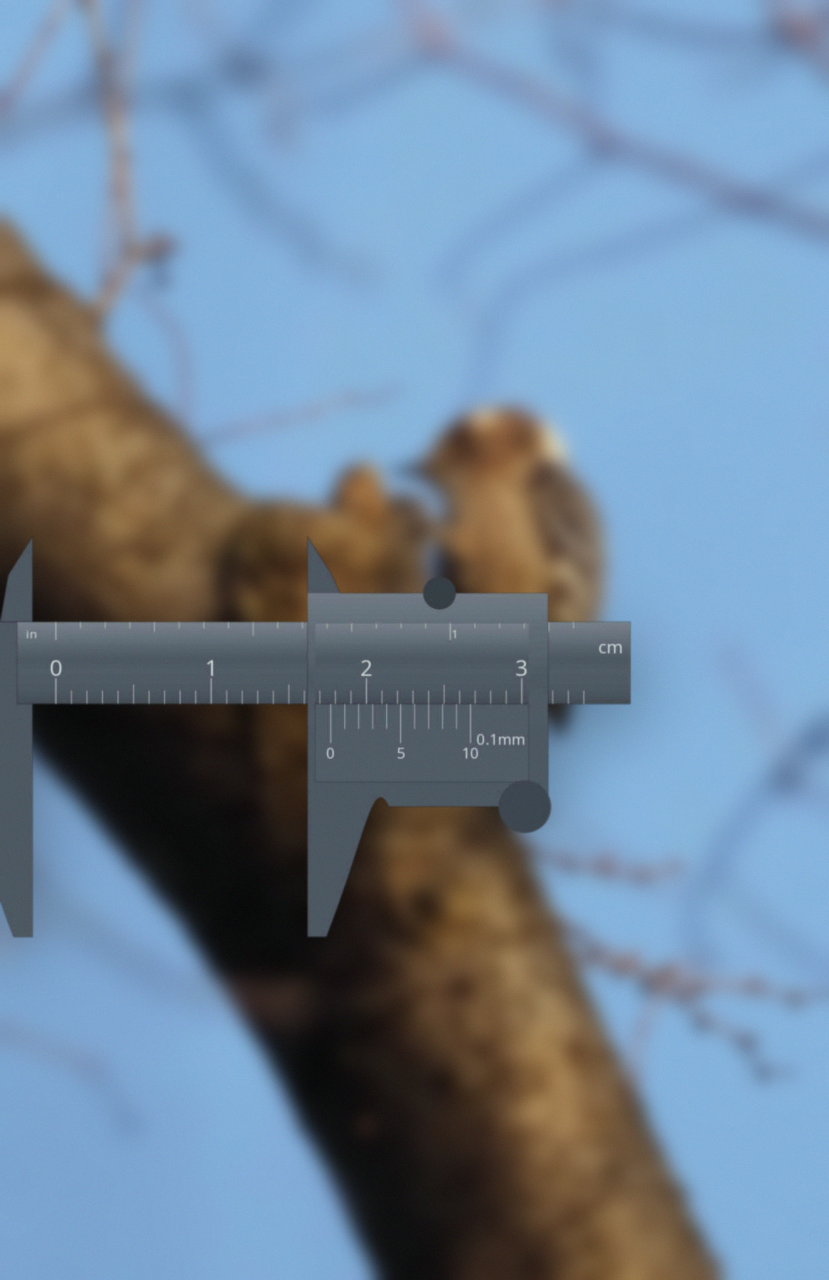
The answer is 17.7 mm
